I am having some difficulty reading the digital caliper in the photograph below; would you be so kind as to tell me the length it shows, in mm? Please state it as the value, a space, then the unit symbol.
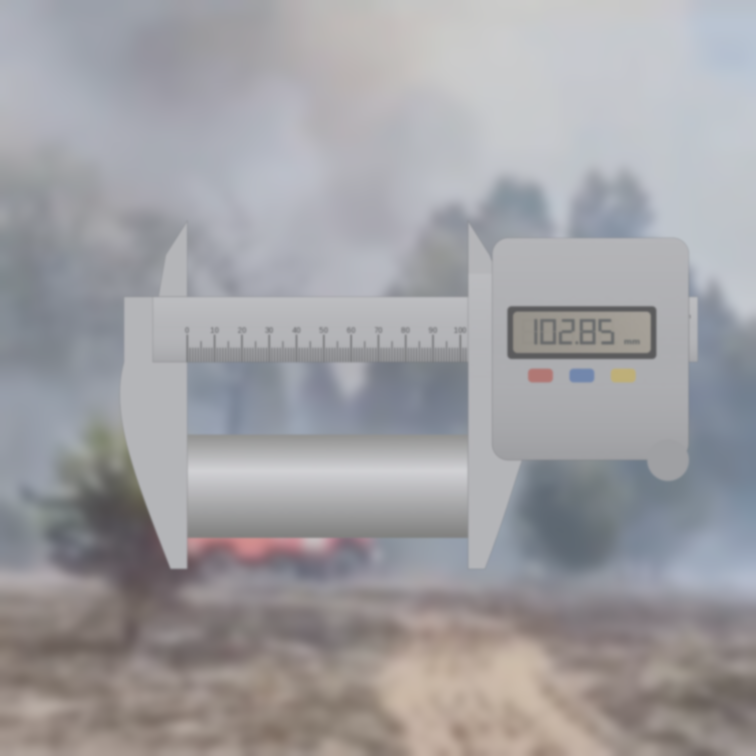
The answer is 102.85 mm
